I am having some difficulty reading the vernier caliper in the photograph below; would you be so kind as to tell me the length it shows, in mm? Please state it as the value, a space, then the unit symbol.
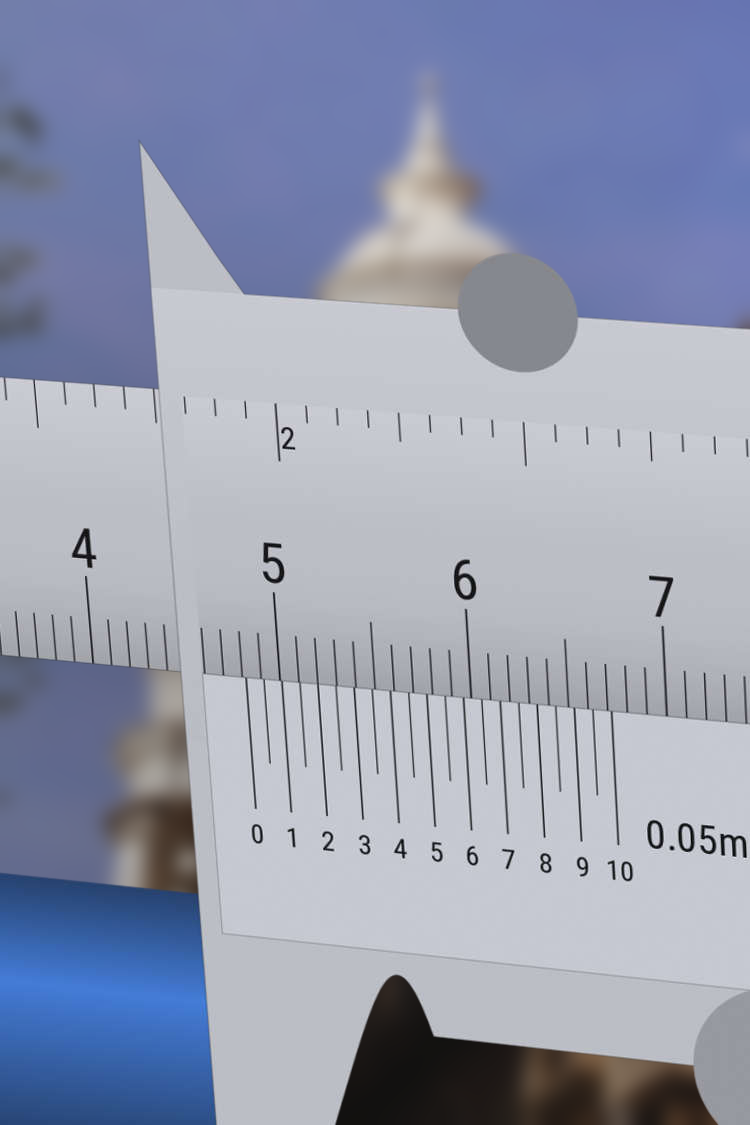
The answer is 48.2 mm
